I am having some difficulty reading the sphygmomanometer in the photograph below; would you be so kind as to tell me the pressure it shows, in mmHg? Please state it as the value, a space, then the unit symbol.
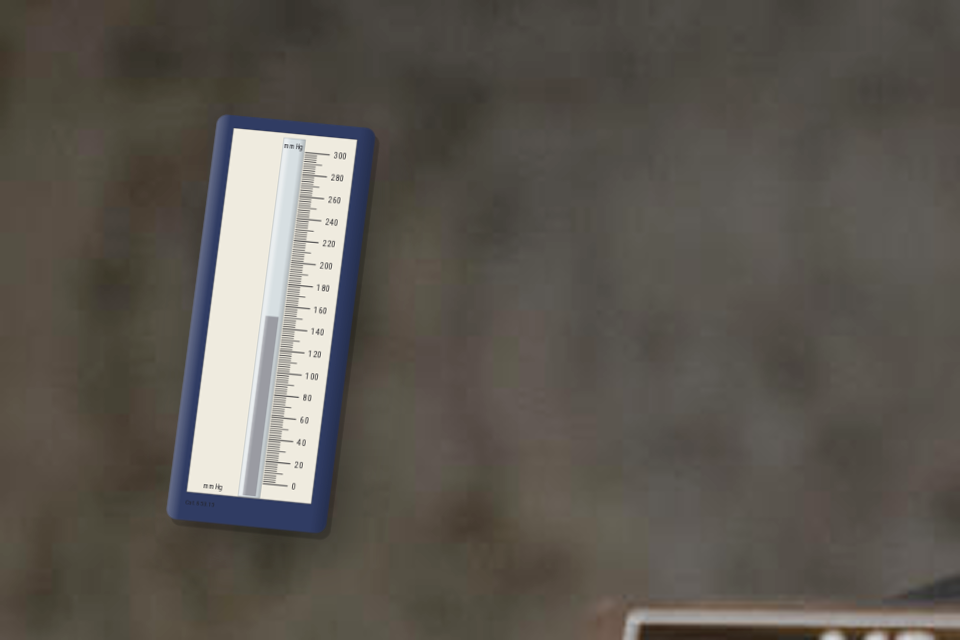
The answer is 150 mmHg
